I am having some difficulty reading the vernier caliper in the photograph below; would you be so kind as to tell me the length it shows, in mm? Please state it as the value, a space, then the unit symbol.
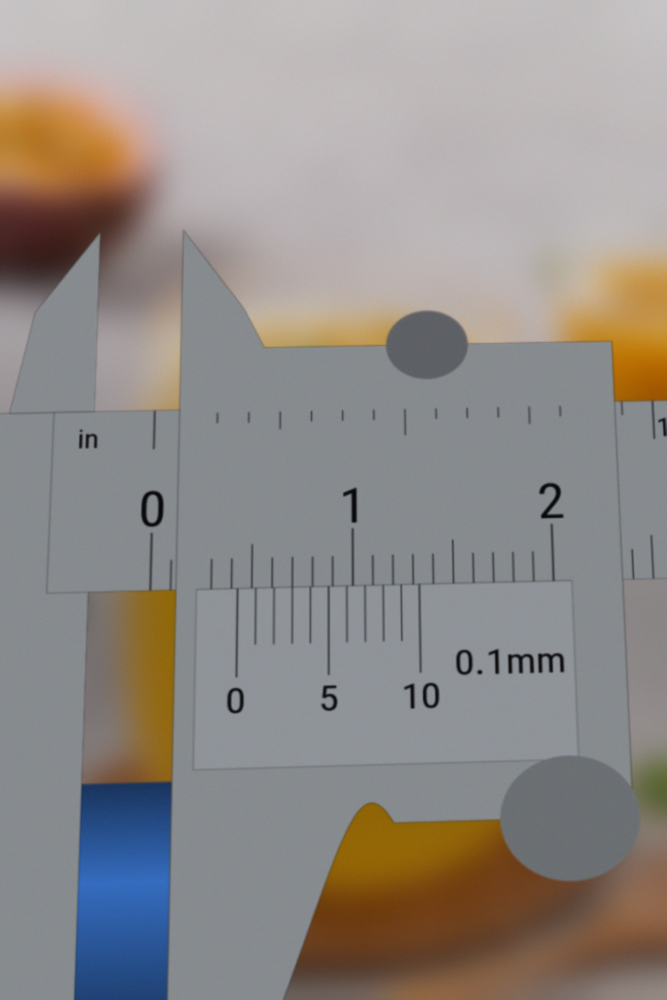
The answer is 4.3 mm
